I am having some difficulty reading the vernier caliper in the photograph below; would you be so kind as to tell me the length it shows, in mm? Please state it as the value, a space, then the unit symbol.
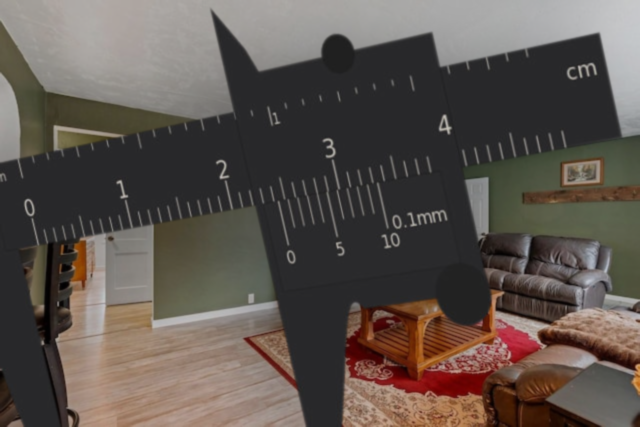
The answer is 24.4 mm
